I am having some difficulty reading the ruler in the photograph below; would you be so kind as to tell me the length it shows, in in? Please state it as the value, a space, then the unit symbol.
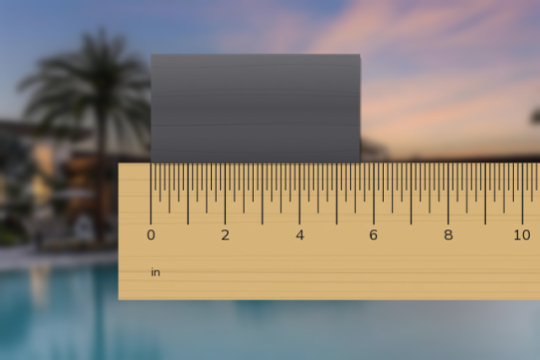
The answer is 5.625 in
